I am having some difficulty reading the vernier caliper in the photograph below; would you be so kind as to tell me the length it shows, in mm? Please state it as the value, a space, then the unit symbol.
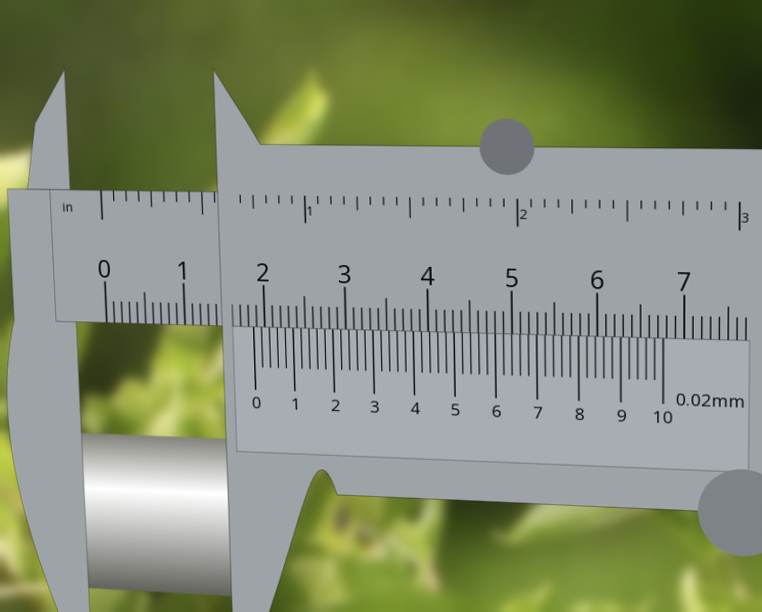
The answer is 18.6 mm
